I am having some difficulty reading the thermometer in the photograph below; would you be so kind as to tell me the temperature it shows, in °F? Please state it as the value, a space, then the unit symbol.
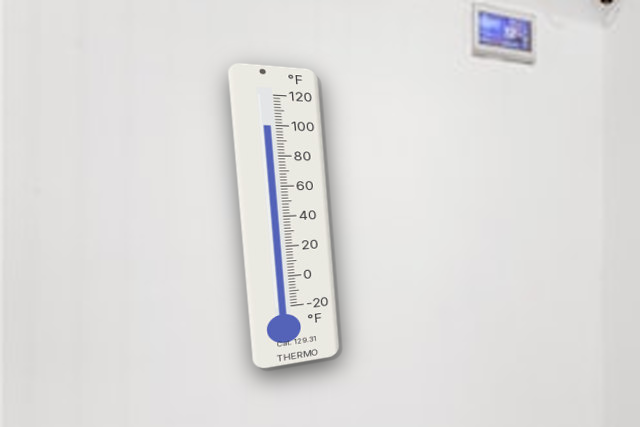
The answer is 100 °F
